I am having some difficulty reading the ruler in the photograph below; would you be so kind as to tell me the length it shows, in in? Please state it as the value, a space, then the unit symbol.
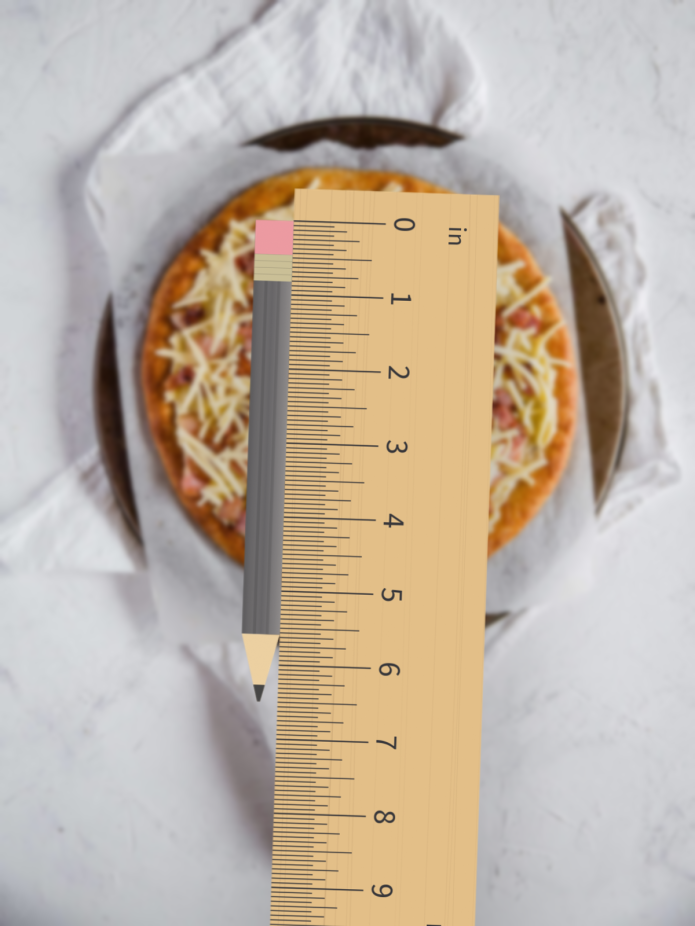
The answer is 6.5 in
